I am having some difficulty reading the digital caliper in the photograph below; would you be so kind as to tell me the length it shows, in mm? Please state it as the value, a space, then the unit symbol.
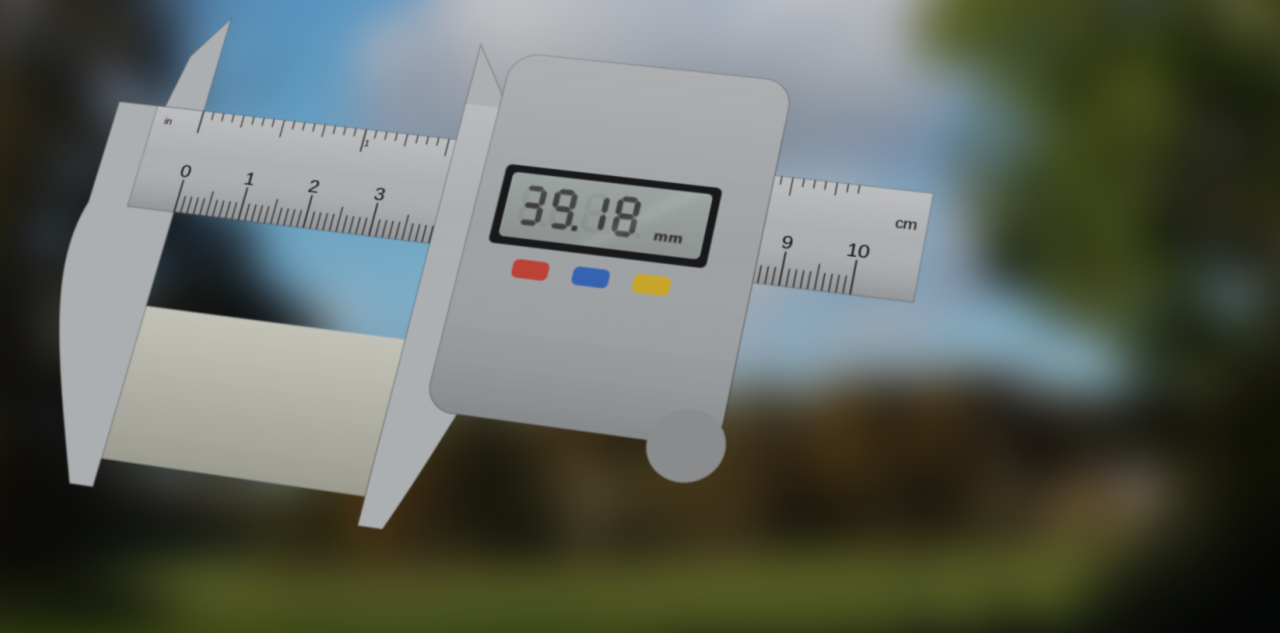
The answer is 39.18 mm
